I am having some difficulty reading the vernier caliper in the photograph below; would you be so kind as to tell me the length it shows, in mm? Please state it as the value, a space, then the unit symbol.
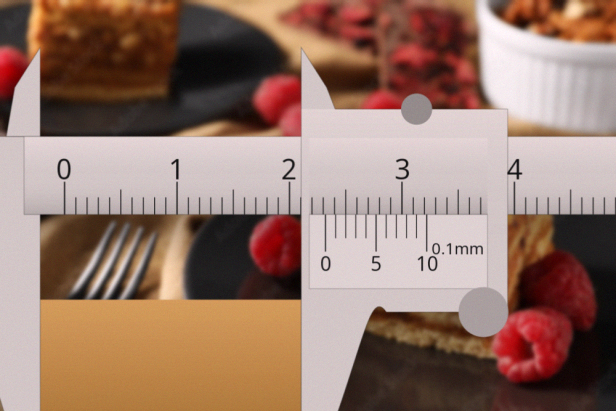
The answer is 23.2 mm
